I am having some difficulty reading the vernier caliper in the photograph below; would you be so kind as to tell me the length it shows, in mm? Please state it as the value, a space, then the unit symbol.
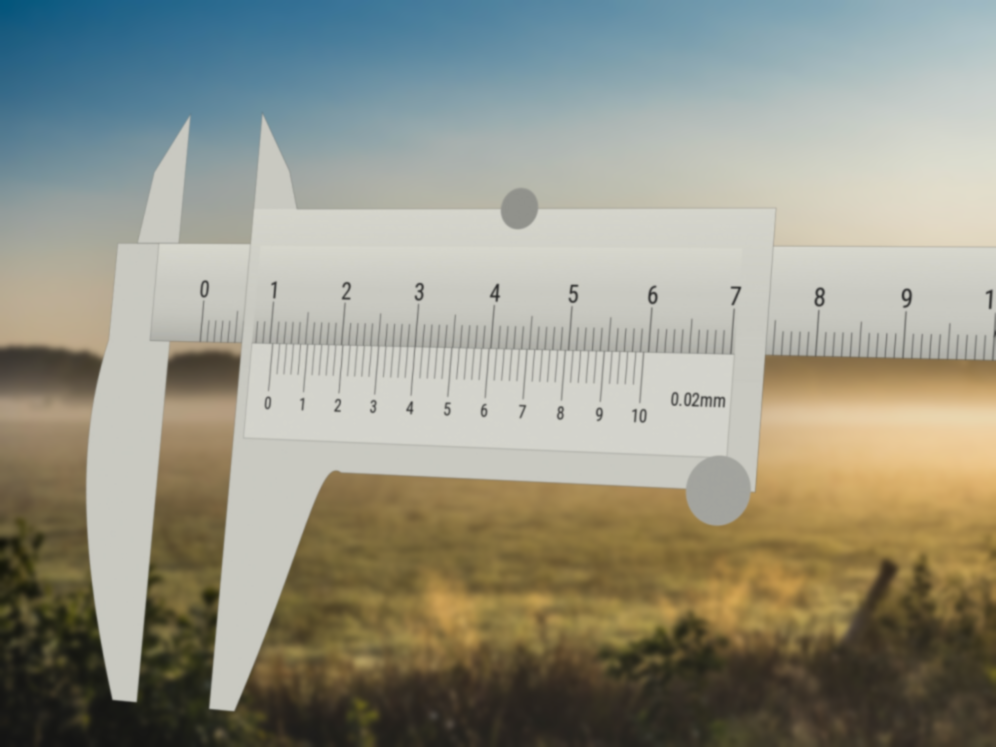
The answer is 10.4 mm
